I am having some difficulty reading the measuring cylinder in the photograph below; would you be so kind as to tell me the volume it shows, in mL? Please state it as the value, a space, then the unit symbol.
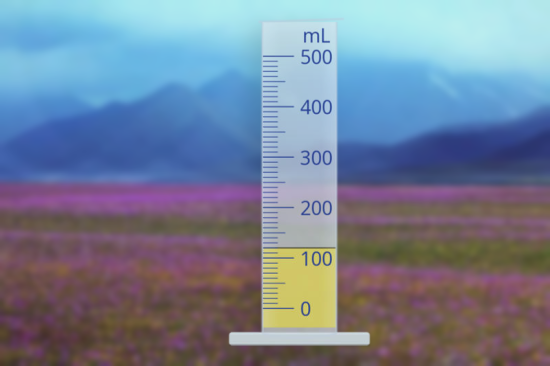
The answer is 120 mL
